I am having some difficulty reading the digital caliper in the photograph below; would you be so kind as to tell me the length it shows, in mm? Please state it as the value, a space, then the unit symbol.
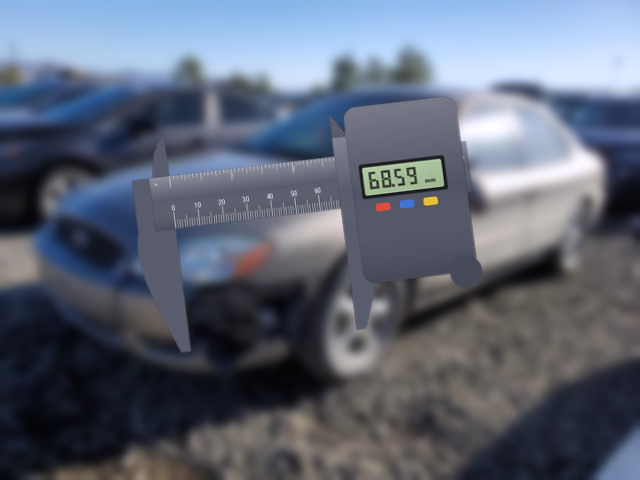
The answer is 68.59 mm
